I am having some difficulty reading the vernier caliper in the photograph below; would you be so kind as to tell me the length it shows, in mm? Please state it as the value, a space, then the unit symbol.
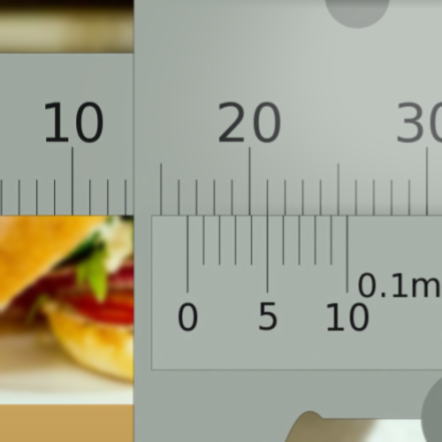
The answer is 16.5 mm
